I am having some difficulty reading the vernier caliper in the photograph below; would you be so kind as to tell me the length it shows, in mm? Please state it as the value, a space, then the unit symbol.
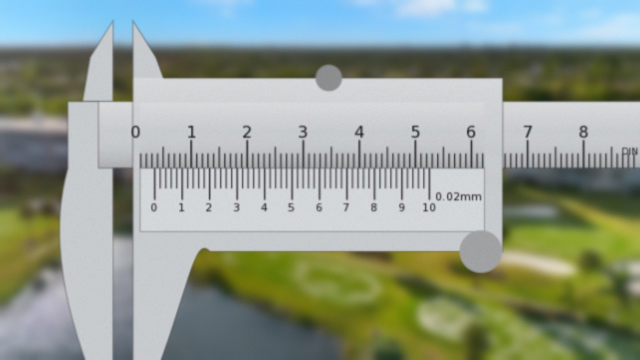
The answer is 3.5 mm
